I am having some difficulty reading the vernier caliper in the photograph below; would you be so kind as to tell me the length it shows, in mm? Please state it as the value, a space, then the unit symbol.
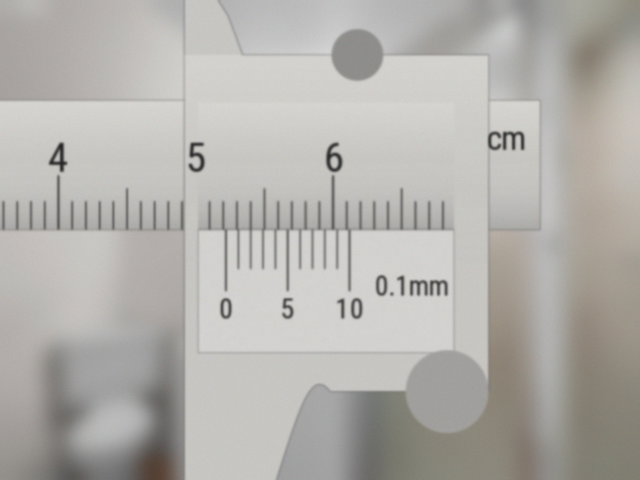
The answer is 52.2 mm
